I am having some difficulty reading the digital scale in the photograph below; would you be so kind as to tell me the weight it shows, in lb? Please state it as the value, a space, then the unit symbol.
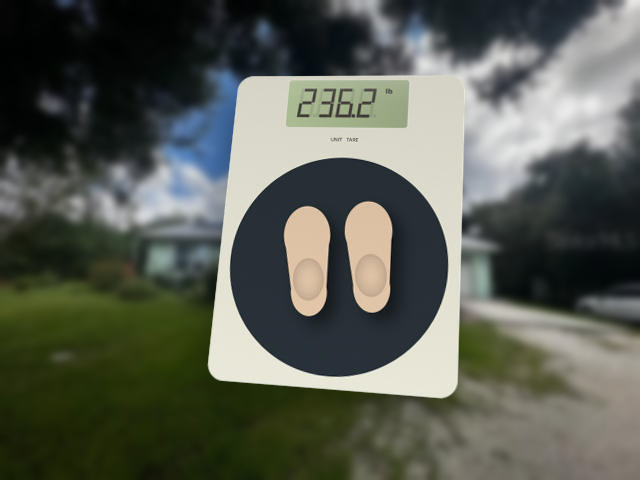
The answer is 236.2 lb
